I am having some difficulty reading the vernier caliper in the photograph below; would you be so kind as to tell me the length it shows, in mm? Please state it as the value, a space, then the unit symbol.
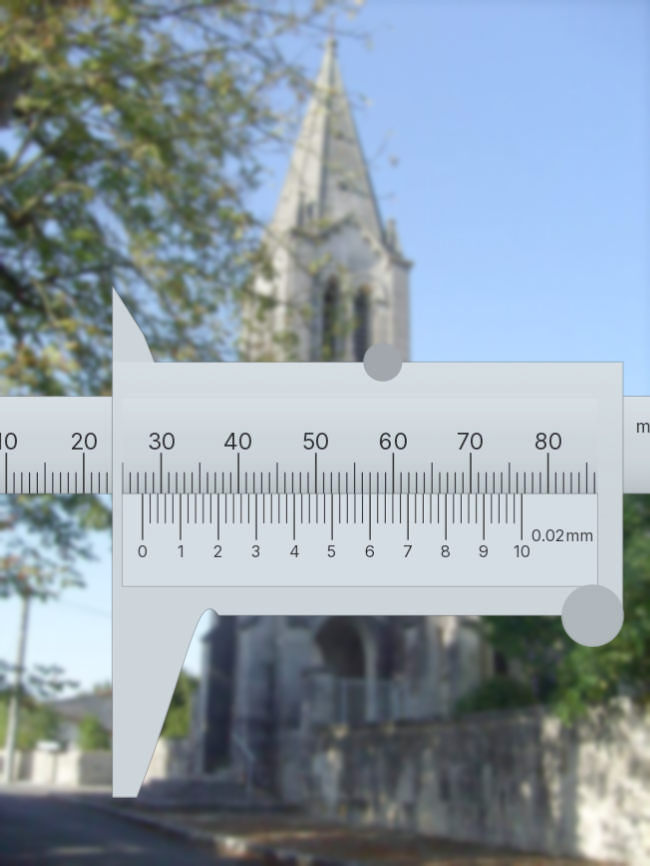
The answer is 27.6 mm
